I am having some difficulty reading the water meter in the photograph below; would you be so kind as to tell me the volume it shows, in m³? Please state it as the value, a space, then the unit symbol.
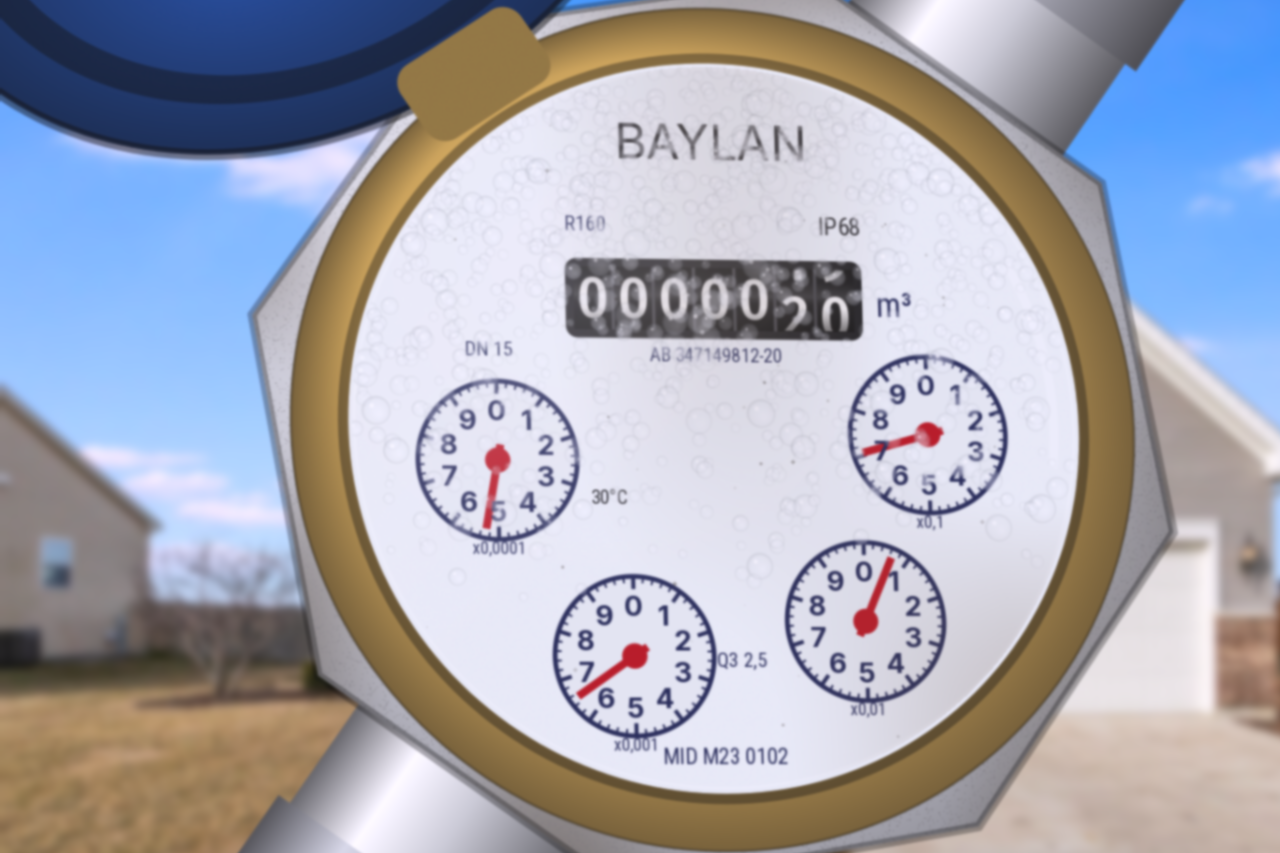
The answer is 19.7065 m³
